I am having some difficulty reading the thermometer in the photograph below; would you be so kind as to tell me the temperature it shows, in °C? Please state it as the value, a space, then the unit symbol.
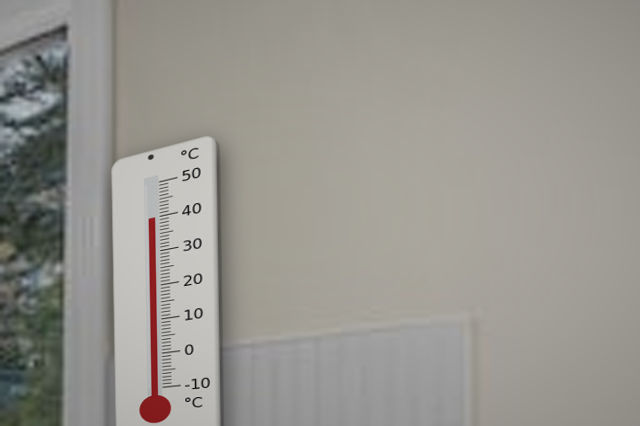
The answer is 40 °C
